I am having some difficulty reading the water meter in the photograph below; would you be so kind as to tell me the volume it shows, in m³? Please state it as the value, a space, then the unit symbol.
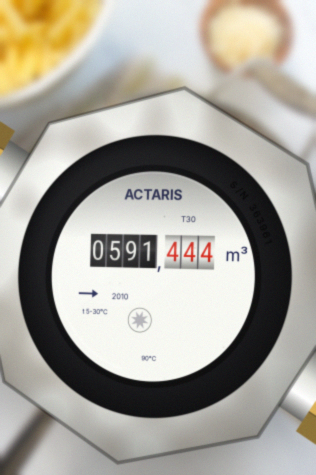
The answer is 591.444 m³
